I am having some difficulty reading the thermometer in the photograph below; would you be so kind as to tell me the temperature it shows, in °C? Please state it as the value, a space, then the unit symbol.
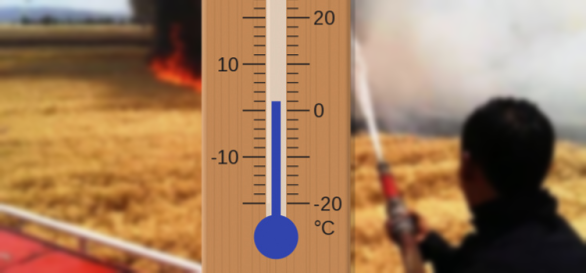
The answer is 2 °C
